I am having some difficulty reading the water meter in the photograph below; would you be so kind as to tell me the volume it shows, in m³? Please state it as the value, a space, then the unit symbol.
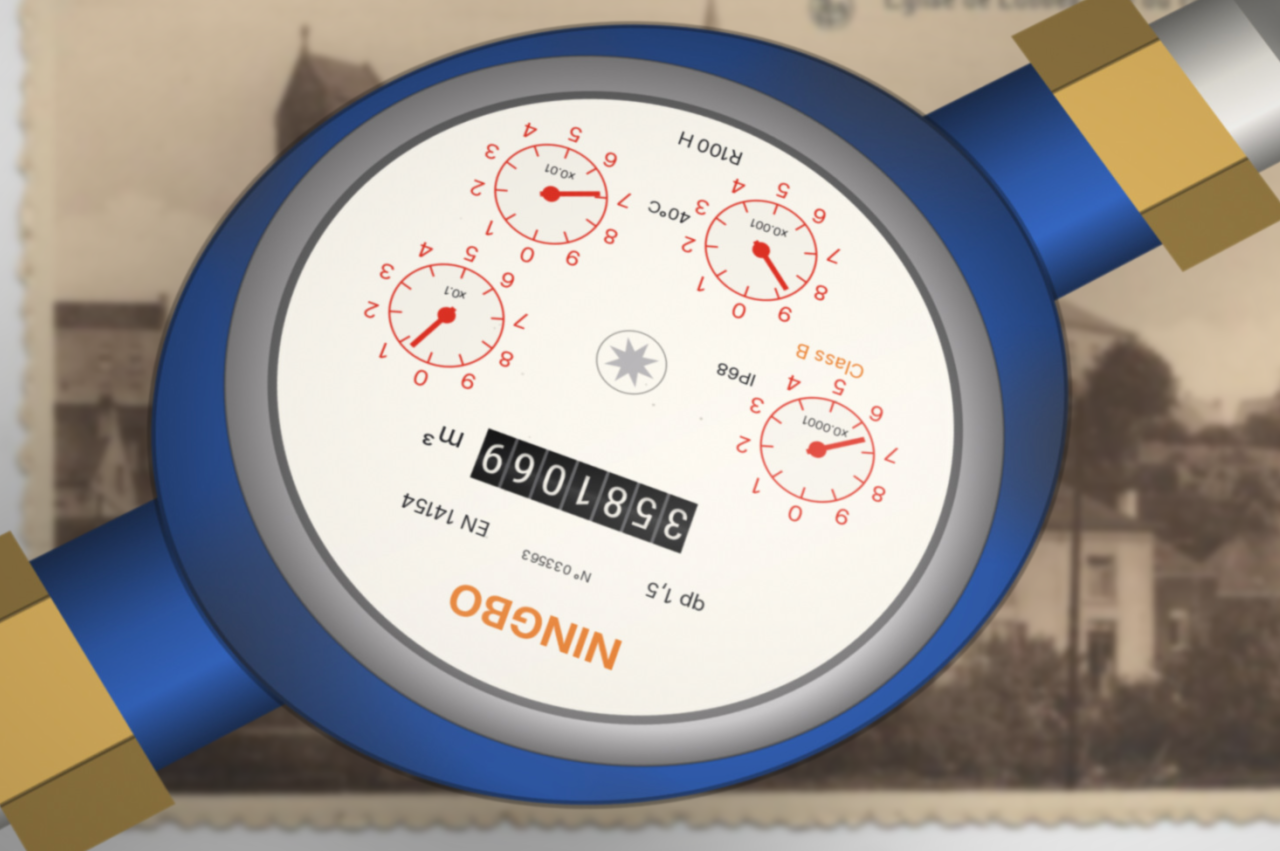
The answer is 3581069.0686 m³
